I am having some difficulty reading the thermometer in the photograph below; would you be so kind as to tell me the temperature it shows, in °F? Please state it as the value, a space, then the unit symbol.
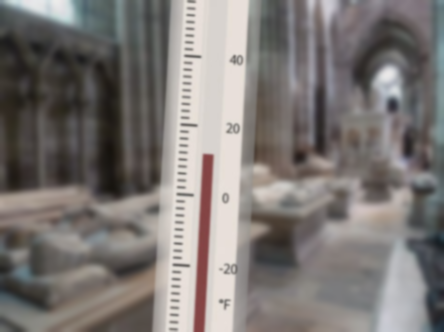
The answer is 12 °F
